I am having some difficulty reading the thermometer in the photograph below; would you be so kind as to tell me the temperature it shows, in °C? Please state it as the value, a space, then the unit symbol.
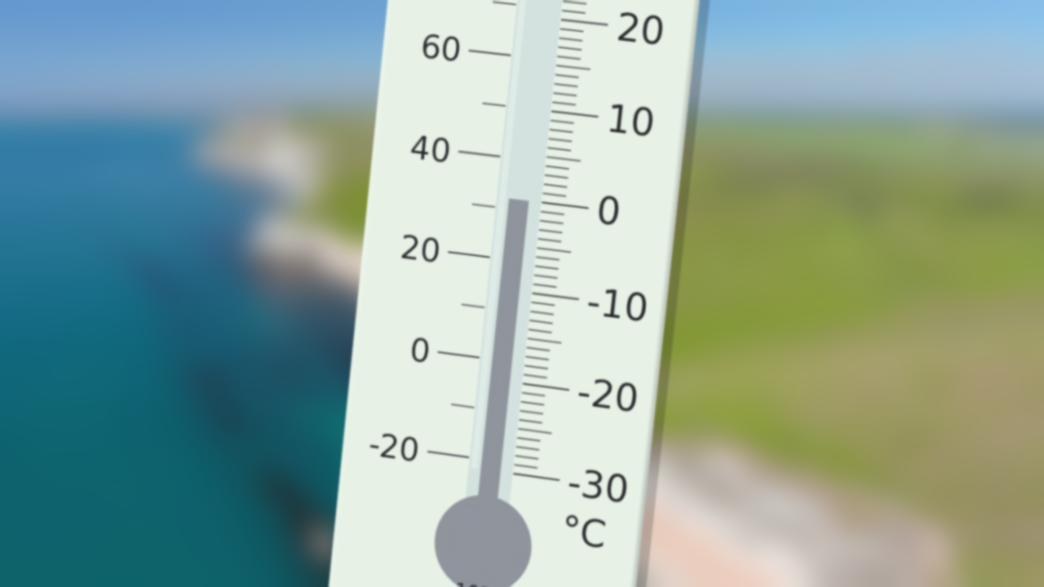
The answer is 0 °C
